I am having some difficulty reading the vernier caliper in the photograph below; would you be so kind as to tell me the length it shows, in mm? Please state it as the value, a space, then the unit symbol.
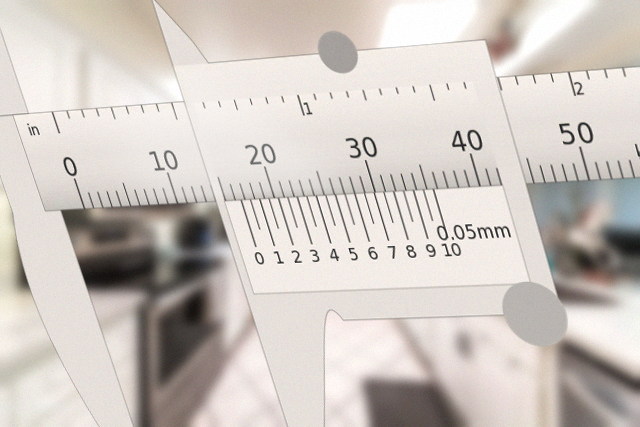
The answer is 16.6 mm
